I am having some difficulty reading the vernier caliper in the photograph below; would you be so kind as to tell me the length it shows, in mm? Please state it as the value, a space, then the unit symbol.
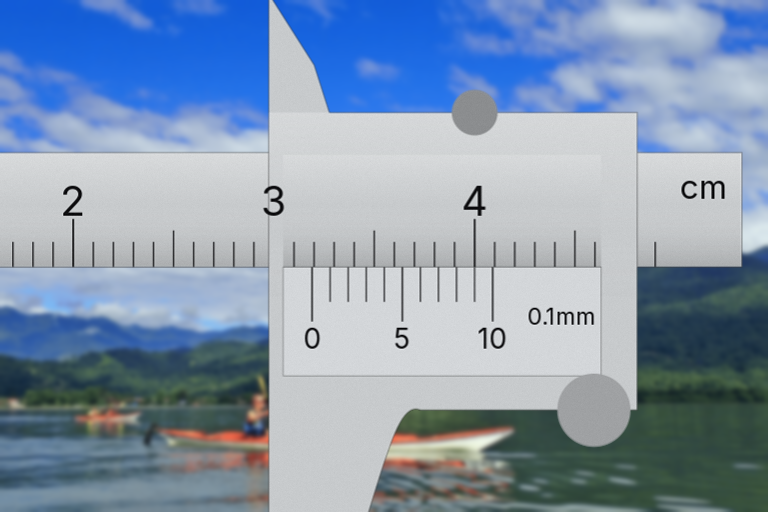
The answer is 31.9 mm
